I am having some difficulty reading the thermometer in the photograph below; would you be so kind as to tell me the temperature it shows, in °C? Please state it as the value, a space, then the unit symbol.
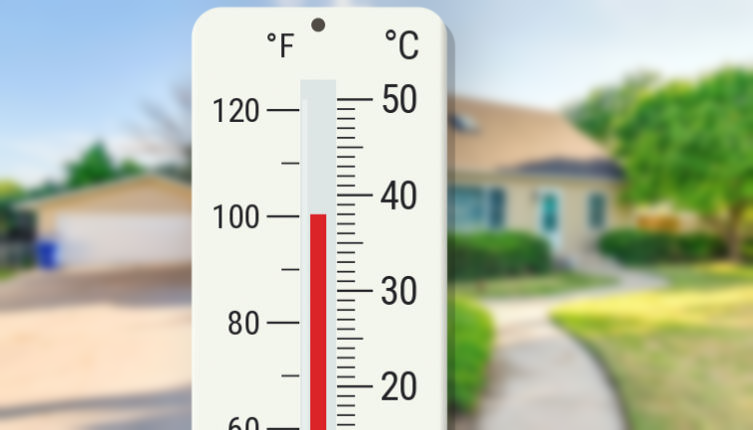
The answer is 38 °C
